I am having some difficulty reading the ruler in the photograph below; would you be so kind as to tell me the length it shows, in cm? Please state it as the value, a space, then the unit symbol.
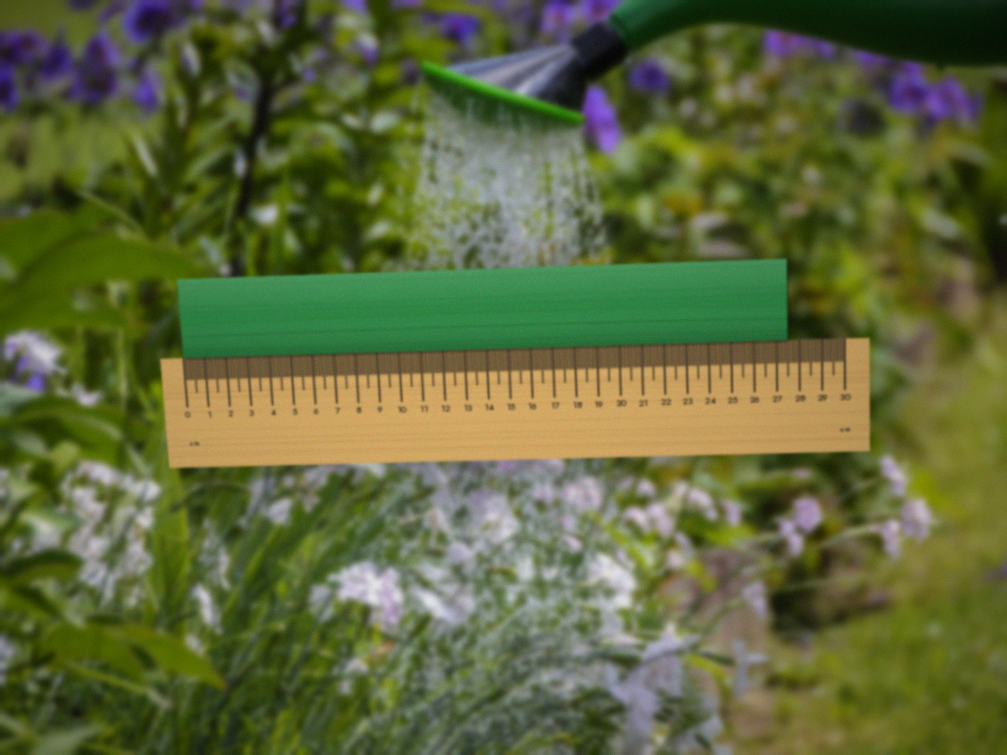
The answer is 27.5 cm
